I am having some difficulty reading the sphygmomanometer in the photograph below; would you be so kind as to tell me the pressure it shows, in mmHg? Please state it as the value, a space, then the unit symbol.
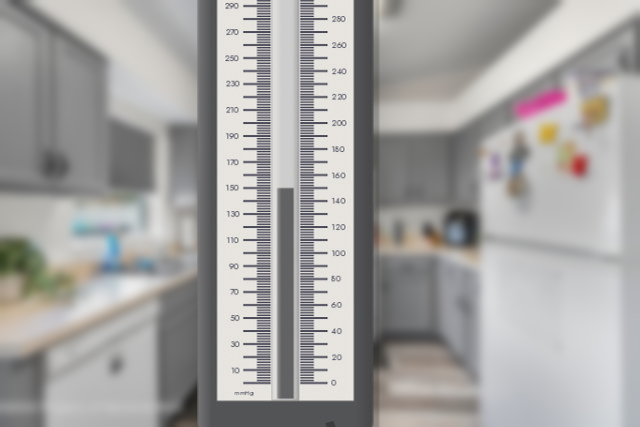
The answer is 150 mmHg
